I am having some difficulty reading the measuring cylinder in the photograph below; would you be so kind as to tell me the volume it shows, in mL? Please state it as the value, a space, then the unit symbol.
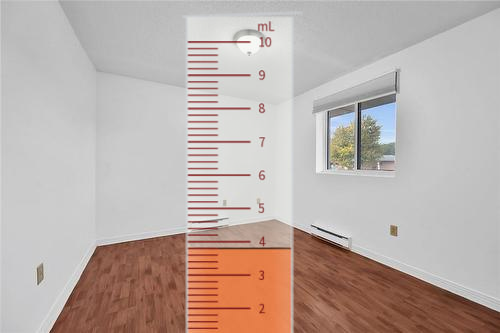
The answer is 3.8 mL
